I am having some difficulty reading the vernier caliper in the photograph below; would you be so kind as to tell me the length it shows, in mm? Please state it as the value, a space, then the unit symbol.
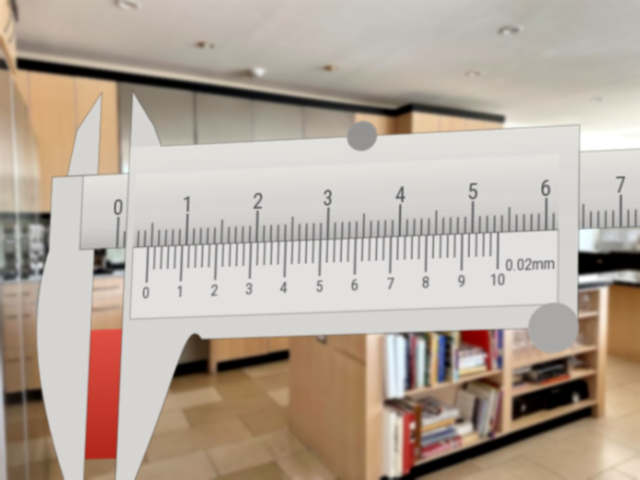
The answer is 4.5 mm
